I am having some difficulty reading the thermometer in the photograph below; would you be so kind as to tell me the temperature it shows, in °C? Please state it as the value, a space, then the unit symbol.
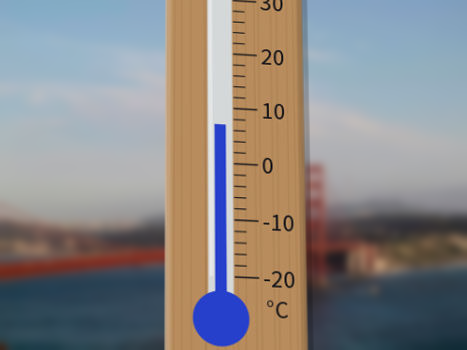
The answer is 7 °C
